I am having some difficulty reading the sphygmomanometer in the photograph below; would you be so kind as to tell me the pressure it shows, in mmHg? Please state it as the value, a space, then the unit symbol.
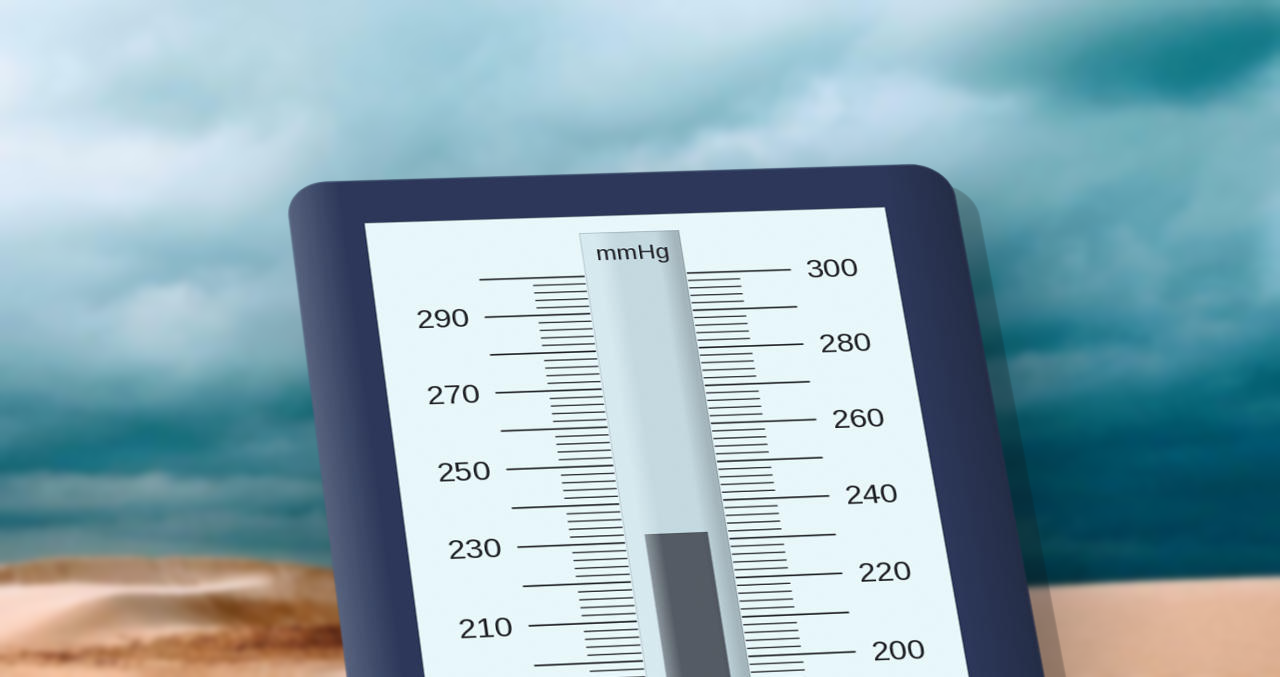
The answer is 232 mmHg
